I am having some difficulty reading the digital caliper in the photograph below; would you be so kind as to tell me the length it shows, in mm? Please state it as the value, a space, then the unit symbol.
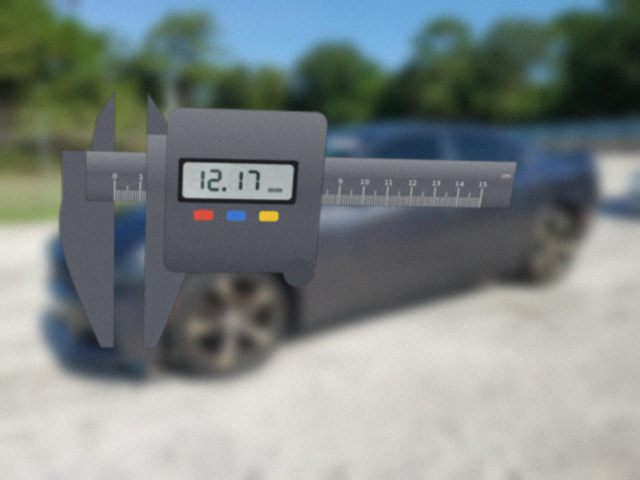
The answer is 12.17 mm
